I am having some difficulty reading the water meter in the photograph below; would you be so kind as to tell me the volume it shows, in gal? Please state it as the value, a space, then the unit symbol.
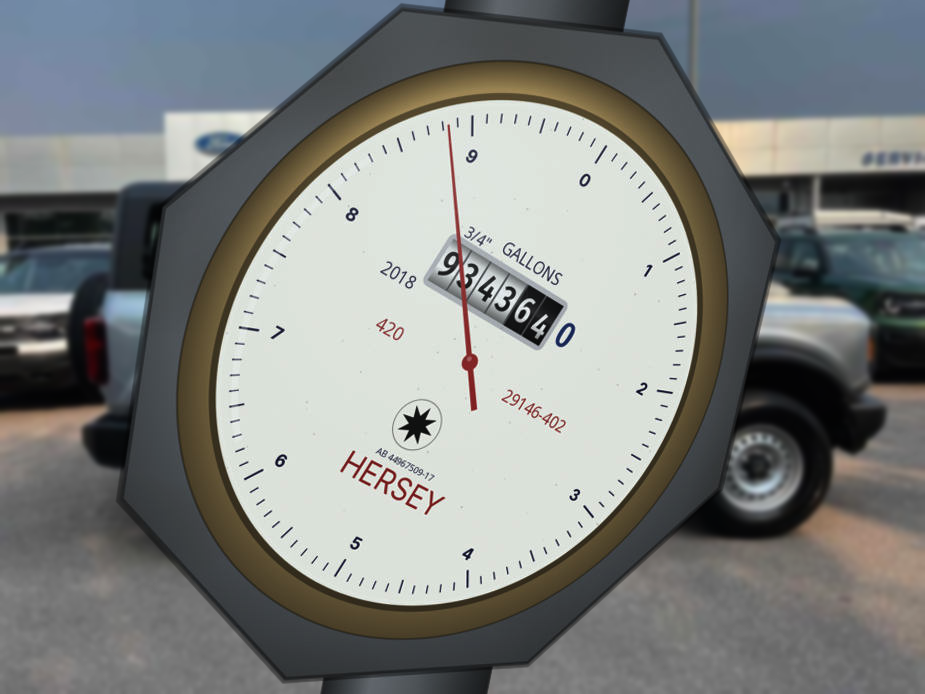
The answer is 9343638.8 gal
